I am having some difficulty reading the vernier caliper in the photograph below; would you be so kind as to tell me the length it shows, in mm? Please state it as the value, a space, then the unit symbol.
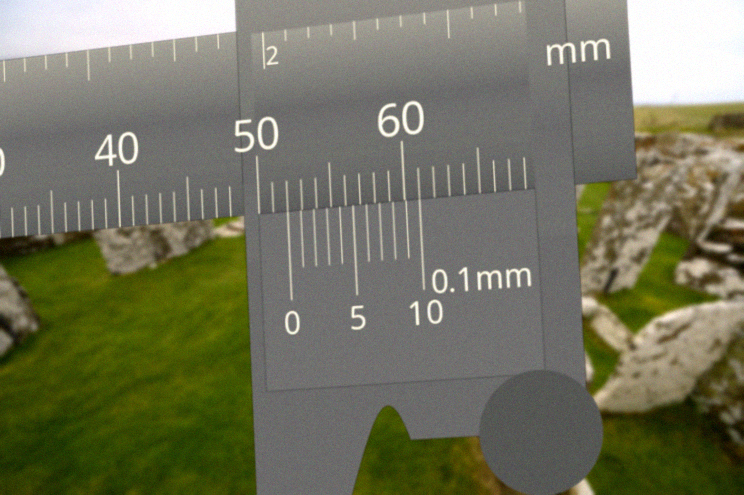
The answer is 52.0 mm
